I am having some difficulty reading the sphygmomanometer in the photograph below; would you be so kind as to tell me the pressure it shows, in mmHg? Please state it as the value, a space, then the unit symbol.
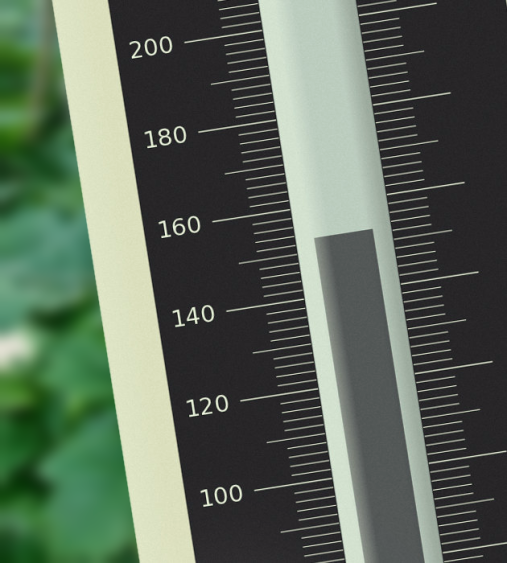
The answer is 153 mmHg
